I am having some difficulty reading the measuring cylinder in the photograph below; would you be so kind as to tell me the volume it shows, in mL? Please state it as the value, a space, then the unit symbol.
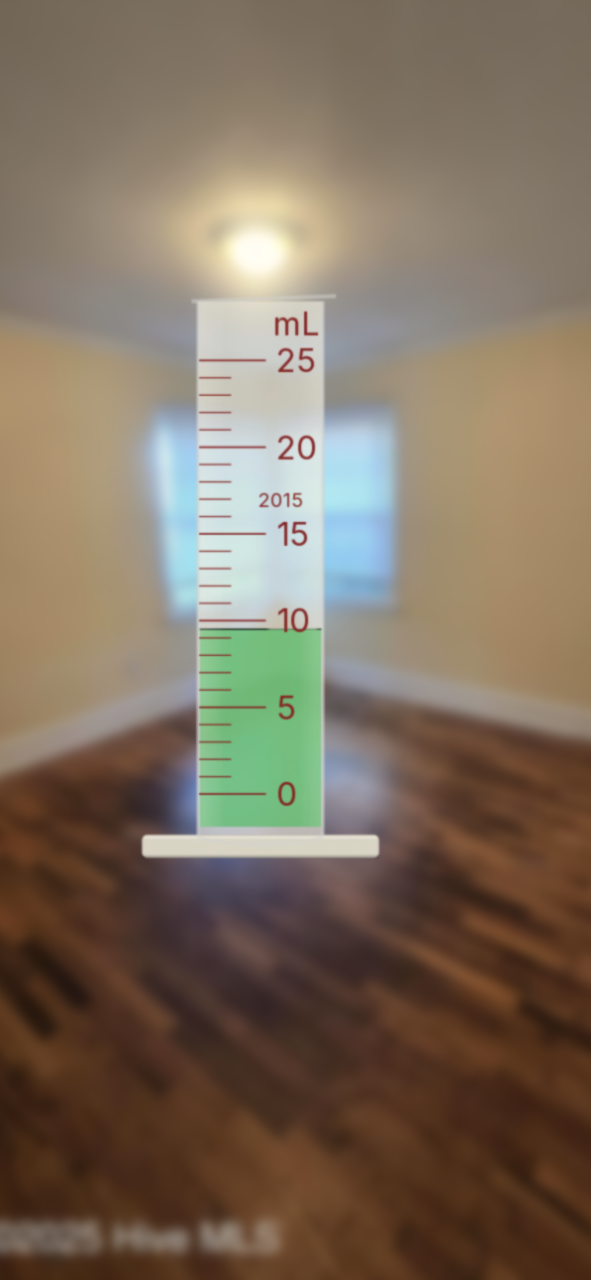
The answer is 9.5 mL
